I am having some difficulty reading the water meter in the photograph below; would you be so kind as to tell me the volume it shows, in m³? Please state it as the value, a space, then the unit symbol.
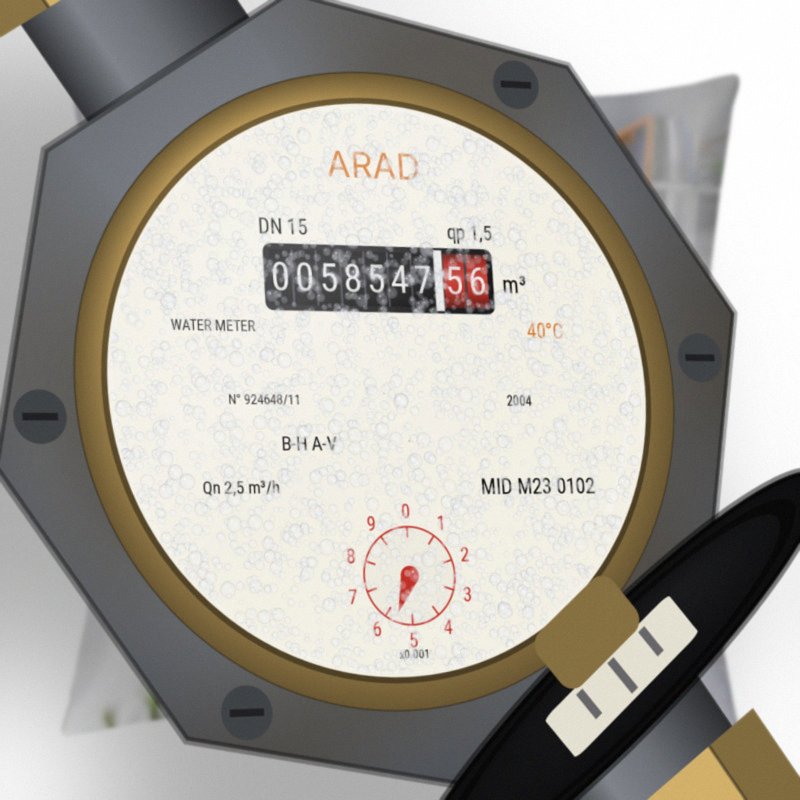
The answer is 58547.565 m³
